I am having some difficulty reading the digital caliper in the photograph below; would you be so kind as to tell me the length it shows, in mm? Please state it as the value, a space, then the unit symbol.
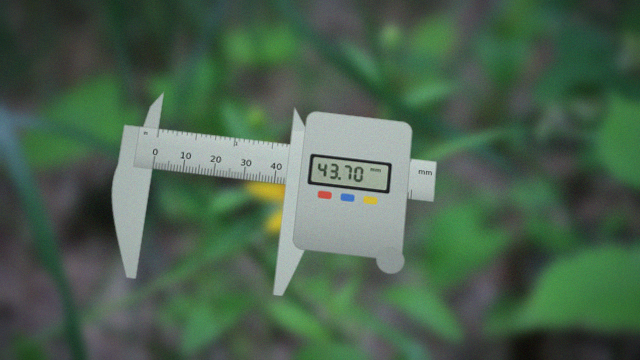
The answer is 43.70 mm
